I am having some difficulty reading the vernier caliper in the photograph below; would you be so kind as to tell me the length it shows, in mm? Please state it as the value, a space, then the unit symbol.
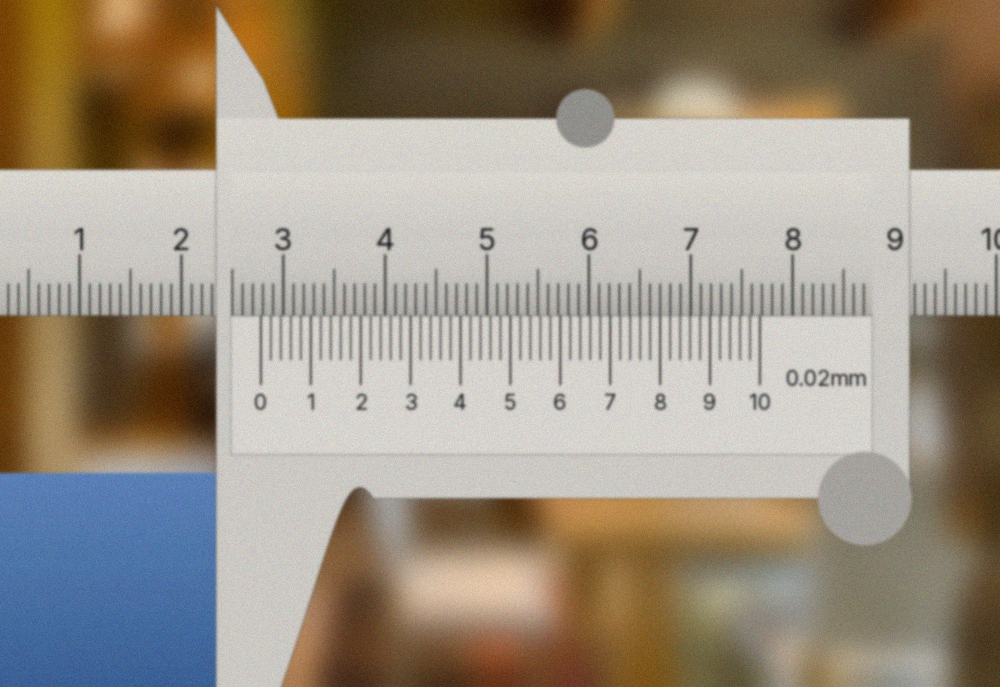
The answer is 27.8 mm
